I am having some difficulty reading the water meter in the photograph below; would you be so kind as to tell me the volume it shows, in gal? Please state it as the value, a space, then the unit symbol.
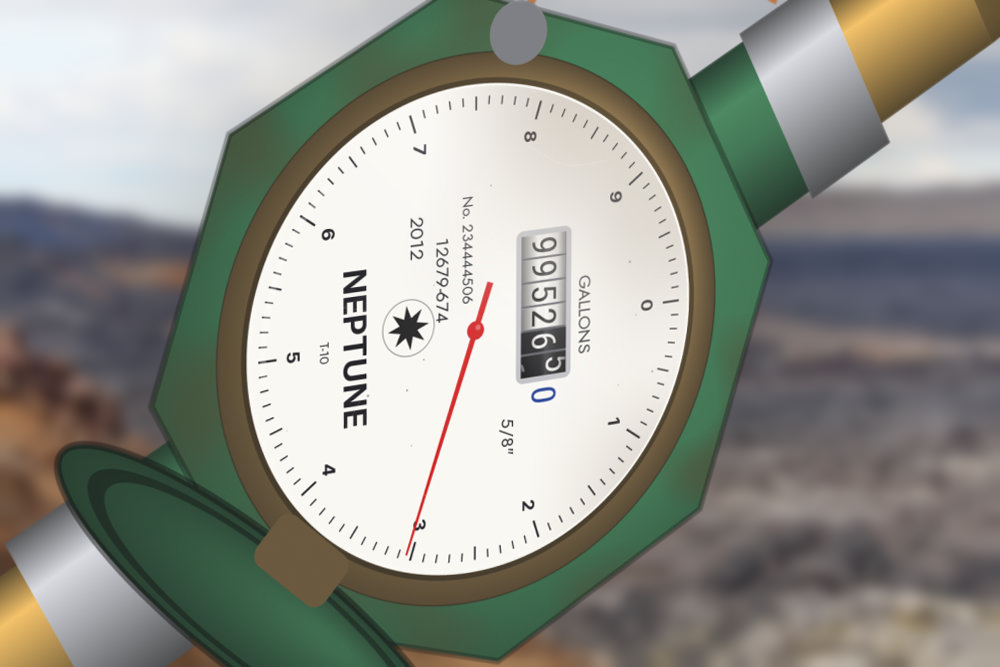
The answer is 9952653.0 gal
